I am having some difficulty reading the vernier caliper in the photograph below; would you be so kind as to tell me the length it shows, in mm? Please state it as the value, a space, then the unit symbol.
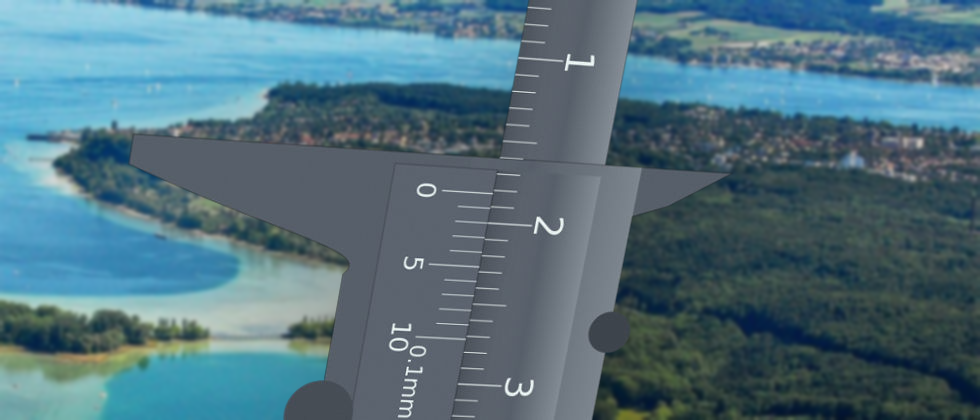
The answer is 18.2 mm
